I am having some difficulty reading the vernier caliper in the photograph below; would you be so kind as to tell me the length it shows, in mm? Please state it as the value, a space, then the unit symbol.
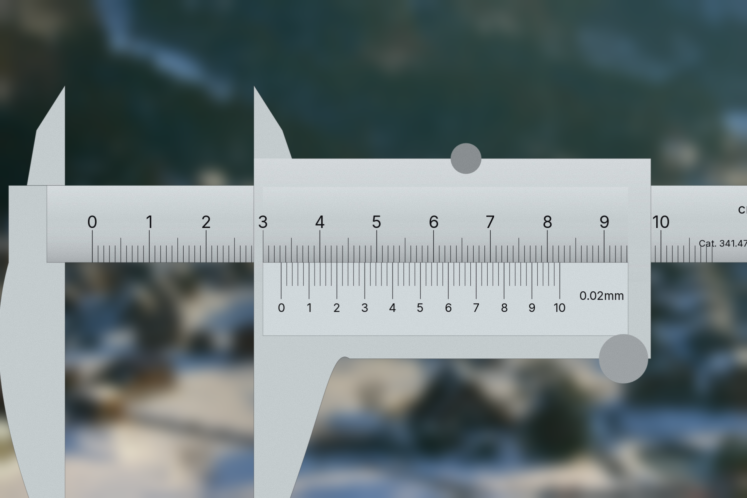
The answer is 33.2 mm
